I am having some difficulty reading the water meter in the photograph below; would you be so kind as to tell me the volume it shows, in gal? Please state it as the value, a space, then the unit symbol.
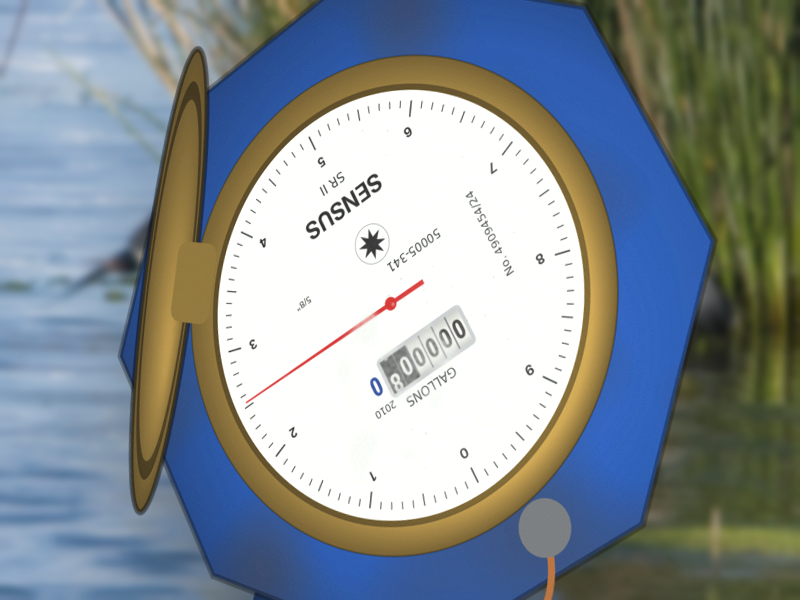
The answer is 82.5 gal
